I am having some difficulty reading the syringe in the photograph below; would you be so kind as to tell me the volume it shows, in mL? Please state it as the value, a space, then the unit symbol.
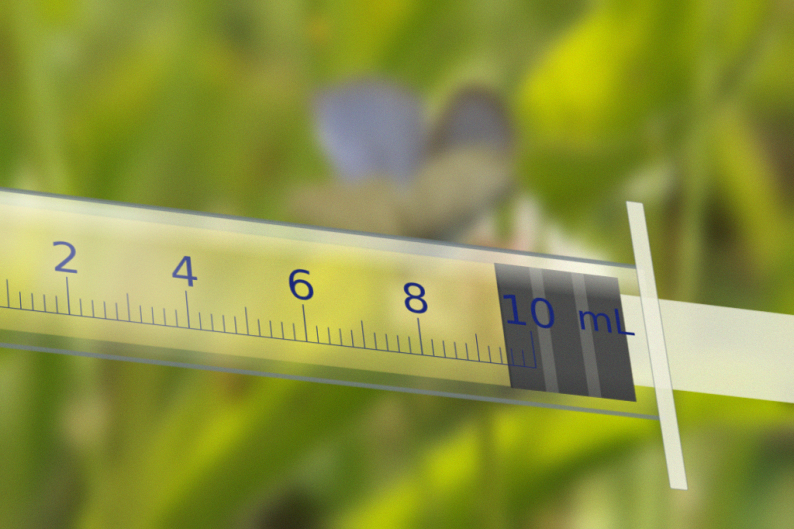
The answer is 9.5 mL
